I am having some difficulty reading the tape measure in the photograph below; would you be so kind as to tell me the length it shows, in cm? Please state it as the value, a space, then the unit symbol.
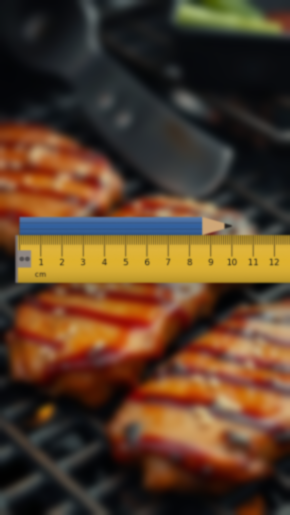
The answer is 10 cm
